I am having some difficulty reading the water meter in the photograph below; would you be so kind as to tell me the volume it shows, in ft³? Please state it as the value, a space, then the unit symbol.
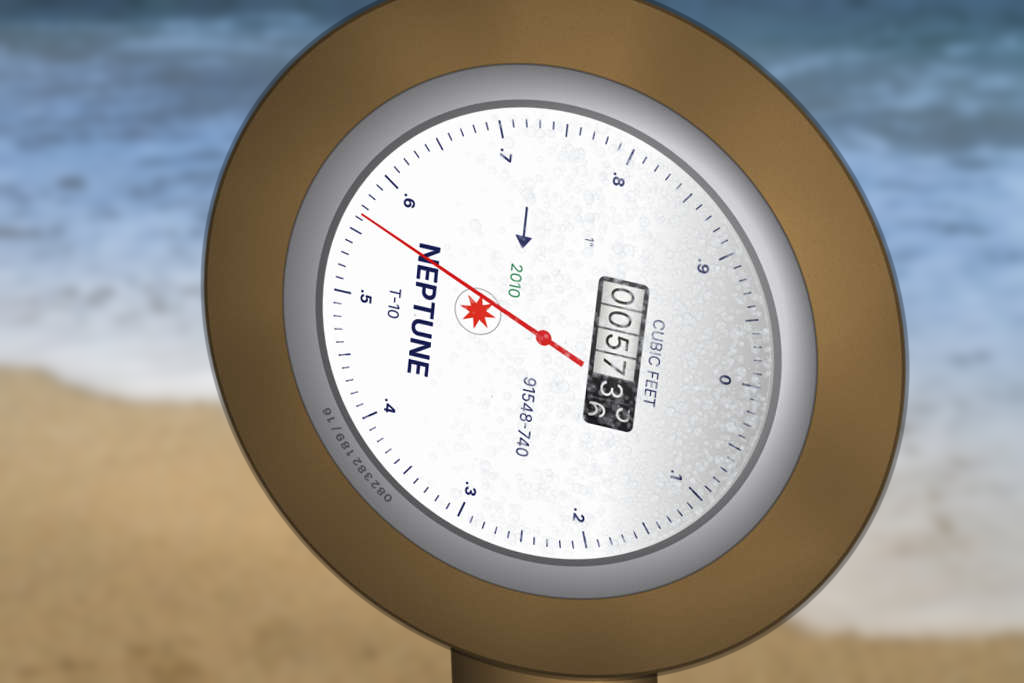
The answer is 5735.56 ft³
